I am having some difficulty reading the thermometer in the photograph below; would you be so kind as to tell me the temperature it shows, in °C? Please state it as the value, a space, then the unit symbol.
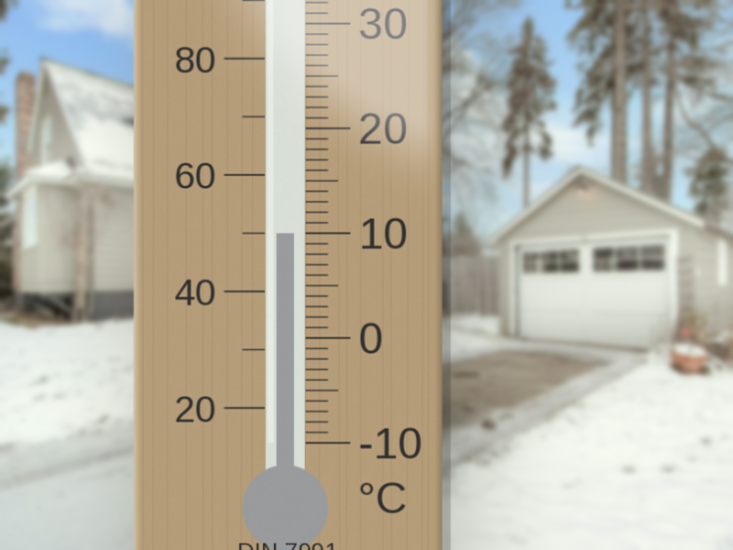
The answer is 10 °C
